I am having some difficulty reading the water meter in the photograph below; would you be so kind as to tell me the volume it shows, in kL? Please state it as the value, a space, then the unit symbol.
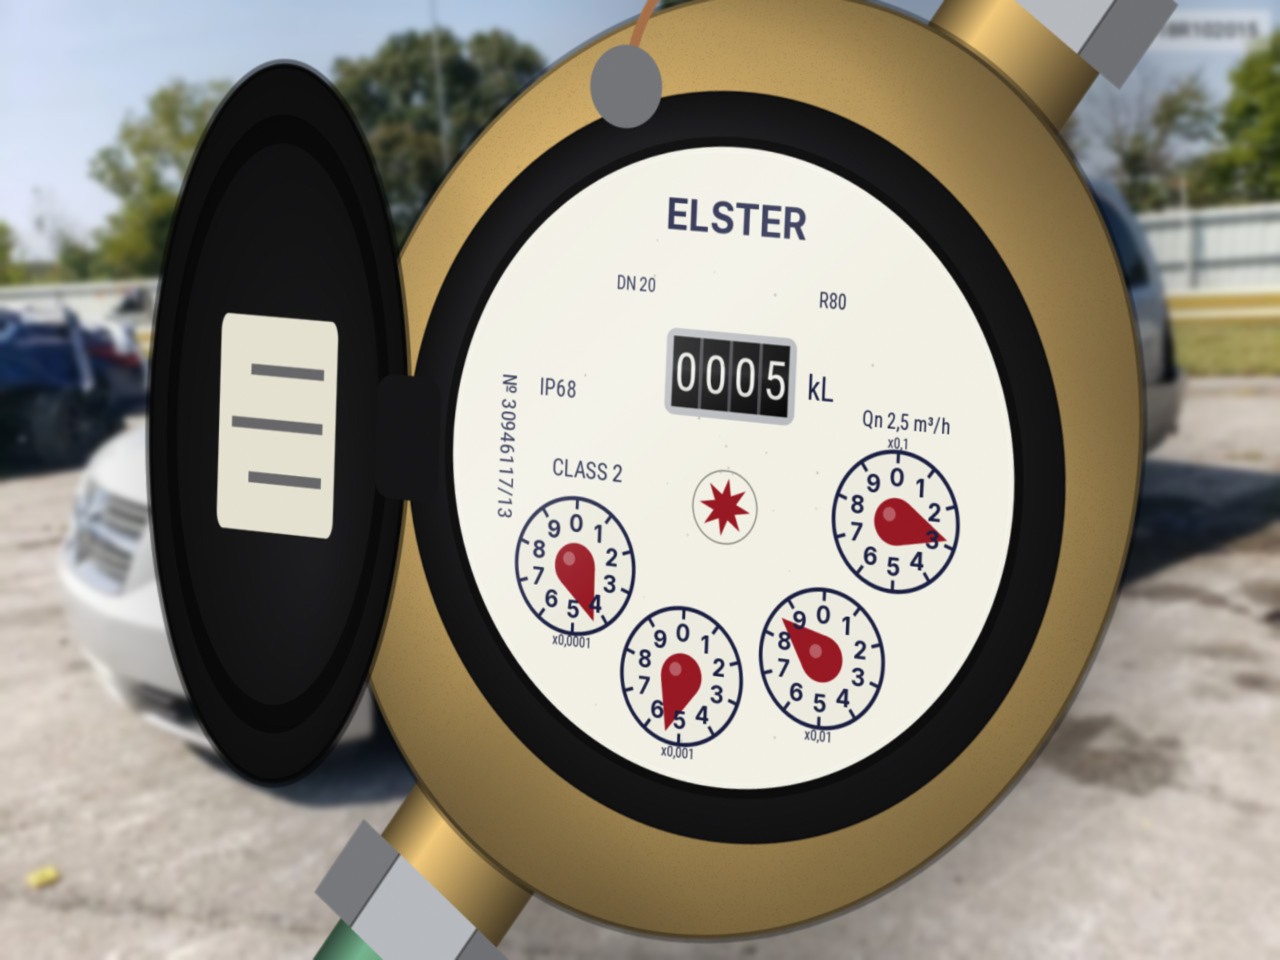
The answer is 5.2854 kL
